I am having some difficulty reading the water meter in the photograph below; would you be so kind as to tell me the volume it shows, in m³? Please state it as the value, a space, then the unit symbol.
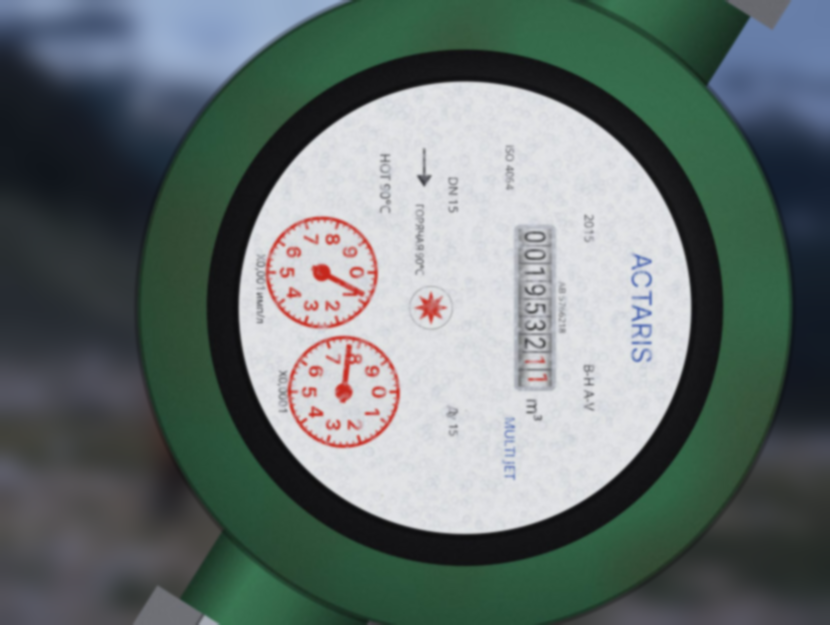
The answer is 19532.1107 m³
